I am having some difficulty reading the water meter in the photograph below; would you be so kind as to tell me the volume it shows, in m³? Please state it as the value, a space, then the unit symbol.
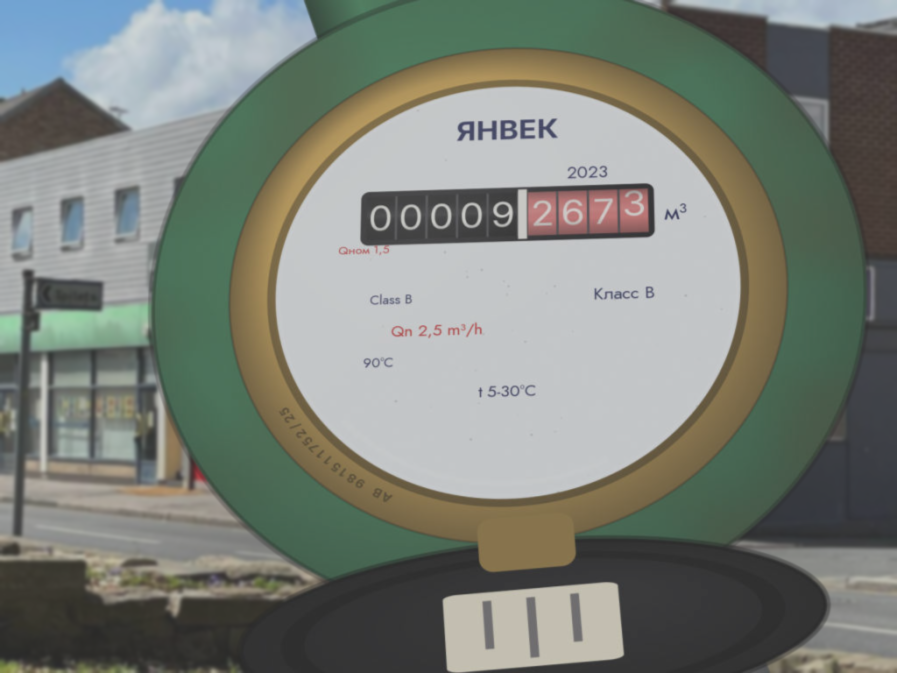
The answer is 9.2673 m³
